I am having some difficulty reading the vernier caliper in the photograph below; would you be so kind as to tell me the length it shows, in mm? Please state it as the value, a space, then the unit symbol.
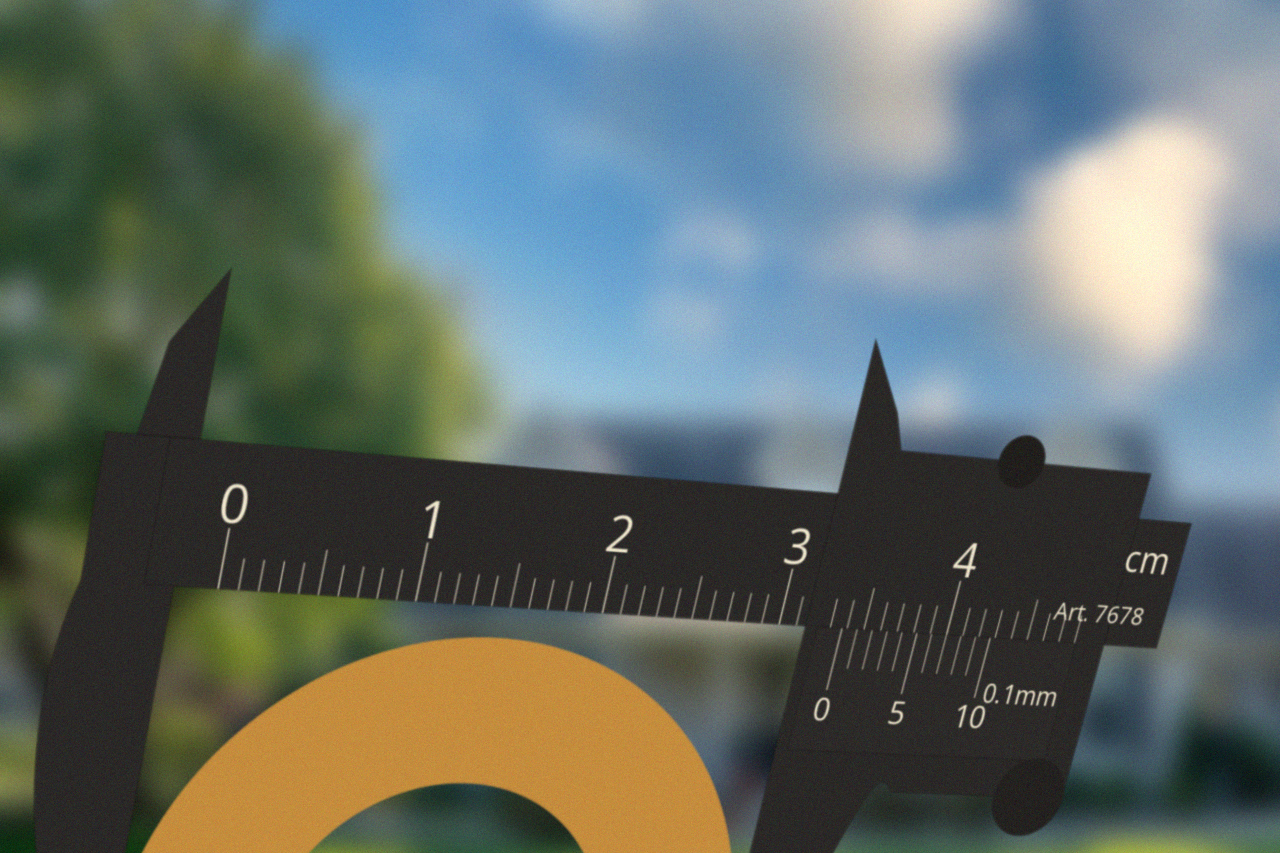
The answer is 33.7 mm
